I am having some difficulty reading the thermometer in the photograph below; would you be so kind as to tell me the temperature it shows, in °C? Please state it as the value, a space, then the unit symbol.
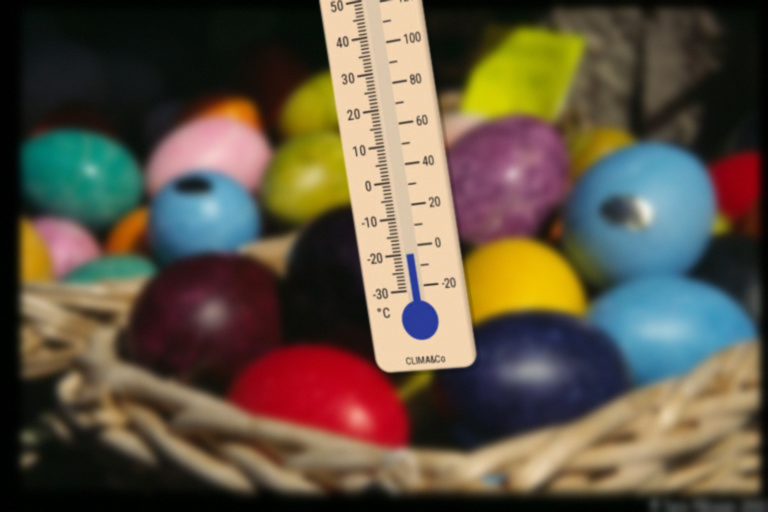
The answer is -20 °C
